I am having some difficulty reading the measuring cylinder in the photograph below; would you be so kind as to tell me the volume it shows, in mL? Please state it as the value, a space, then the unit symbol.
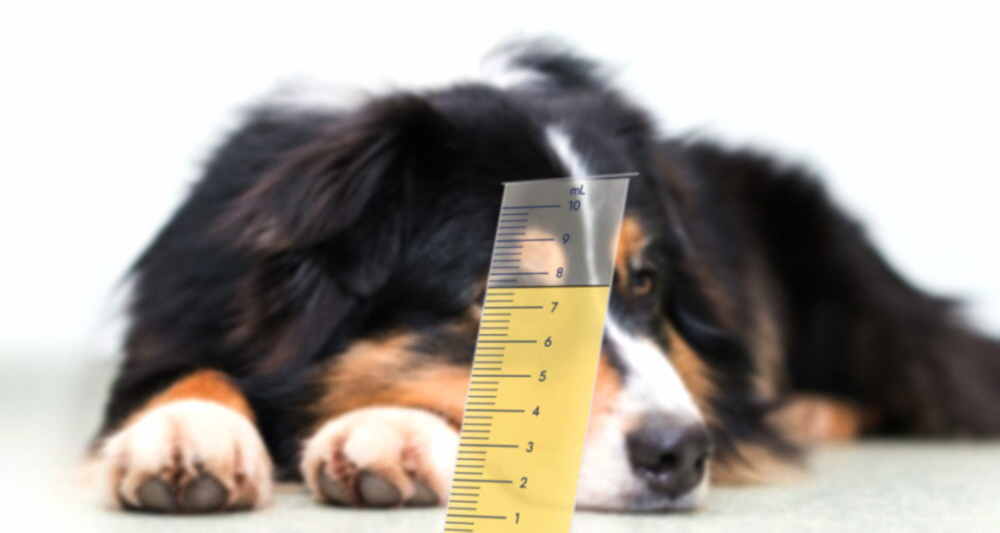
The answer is 7.6 mL
